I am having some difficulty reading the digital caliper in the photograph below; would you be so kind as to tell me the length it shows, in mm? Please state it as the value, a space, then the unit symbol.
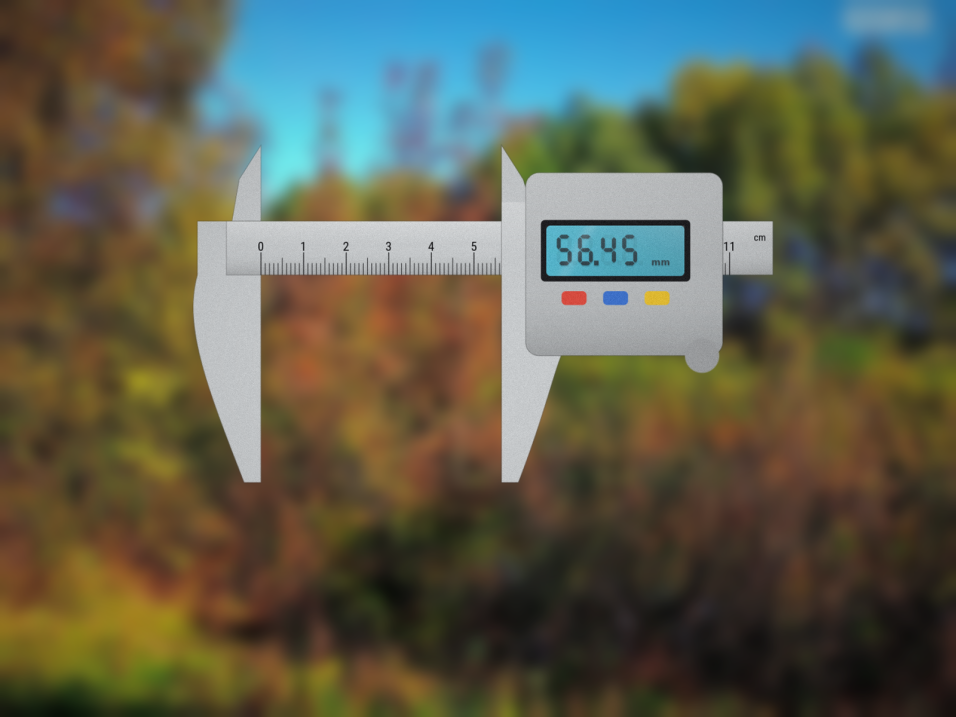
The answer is 56.45 mm
